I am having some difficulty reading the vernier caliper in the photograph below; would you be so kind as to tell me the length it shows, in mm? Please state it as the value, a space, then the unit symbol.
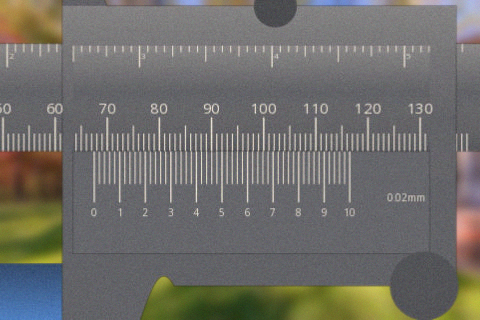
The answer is 67.5 mm
